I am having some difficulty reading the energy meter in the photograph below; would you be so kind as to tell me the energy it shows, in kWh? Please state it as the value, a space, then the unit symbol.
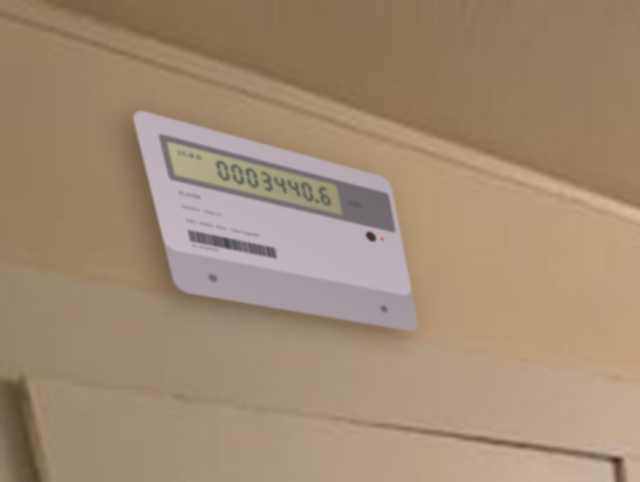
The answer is 3440.6 kWh
